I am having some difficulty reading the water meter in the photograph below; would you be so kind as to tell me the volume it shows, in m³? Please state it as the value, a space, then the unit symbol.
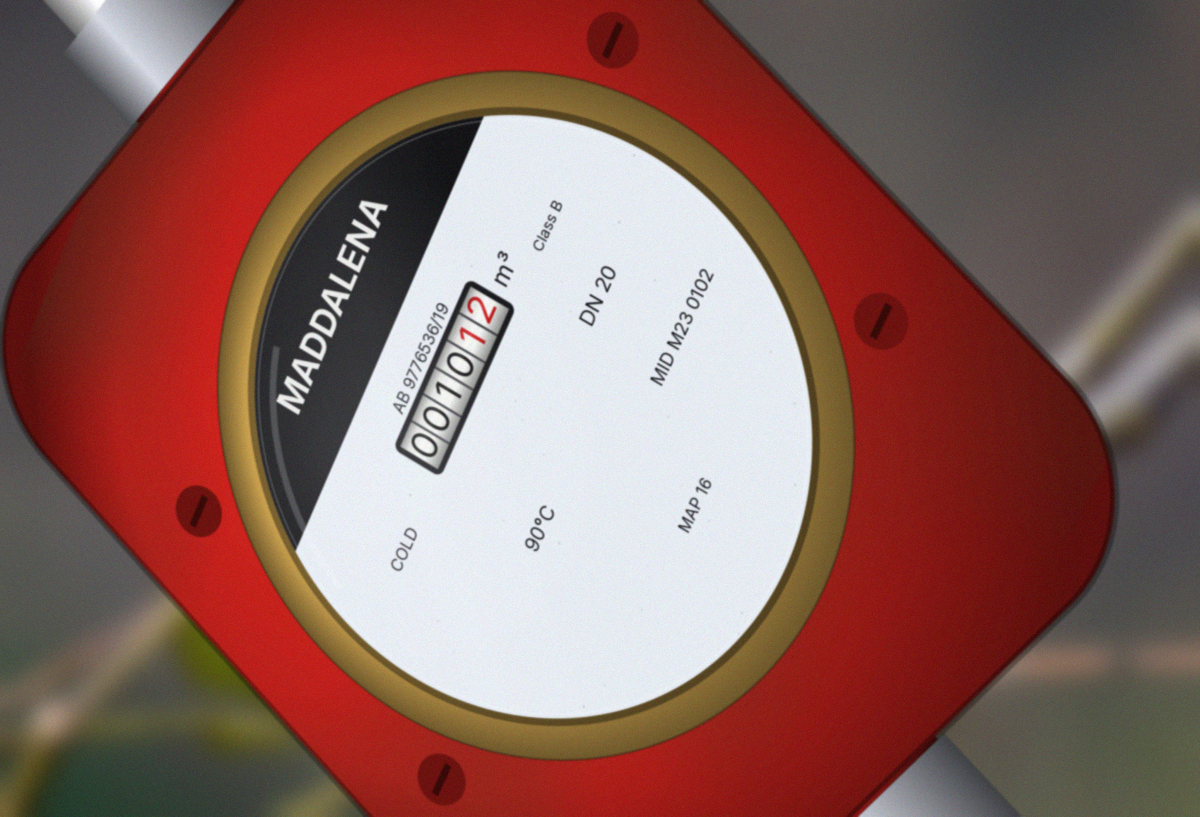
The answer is 10.12 m³
